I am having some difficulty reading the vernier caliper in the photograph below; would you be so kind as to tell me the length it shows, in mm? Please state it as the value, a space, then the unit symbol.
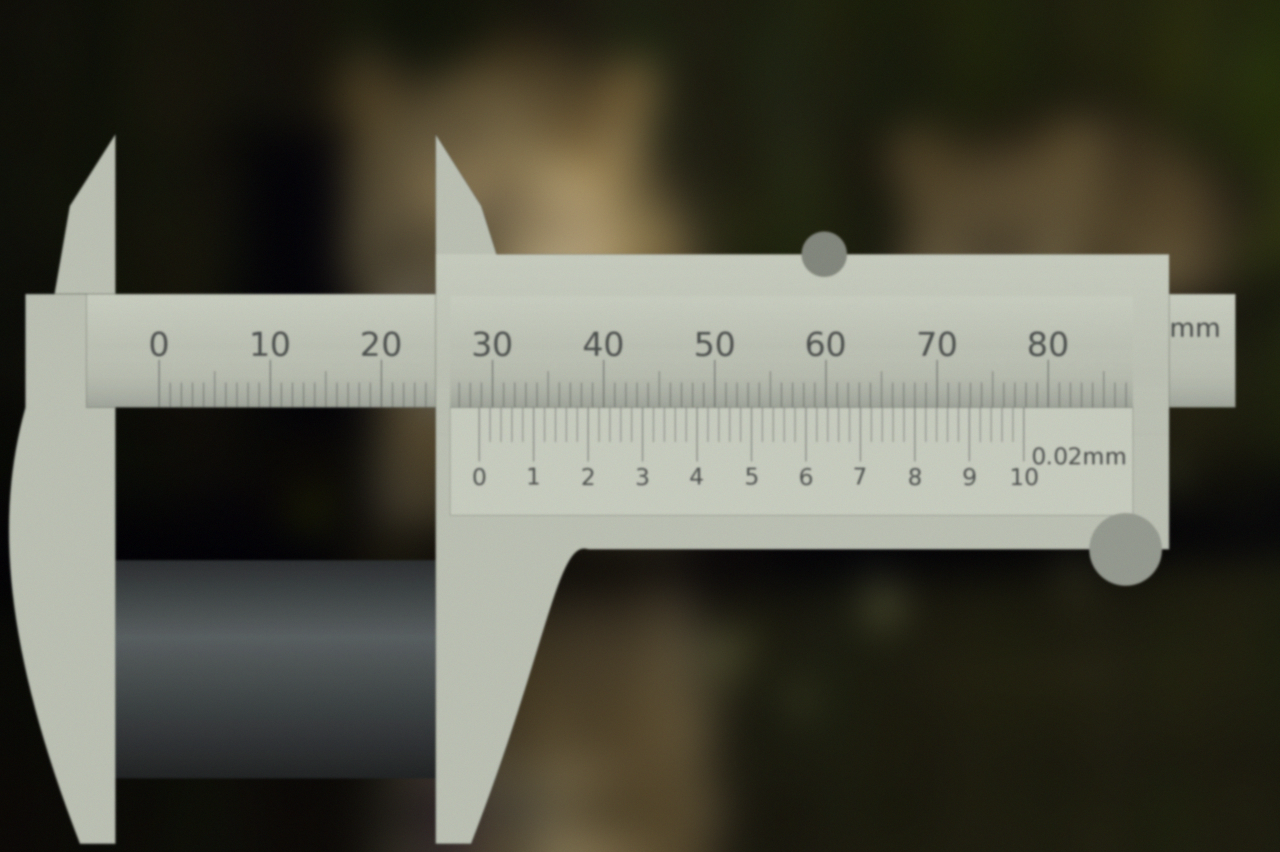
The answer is 28.8 mm
